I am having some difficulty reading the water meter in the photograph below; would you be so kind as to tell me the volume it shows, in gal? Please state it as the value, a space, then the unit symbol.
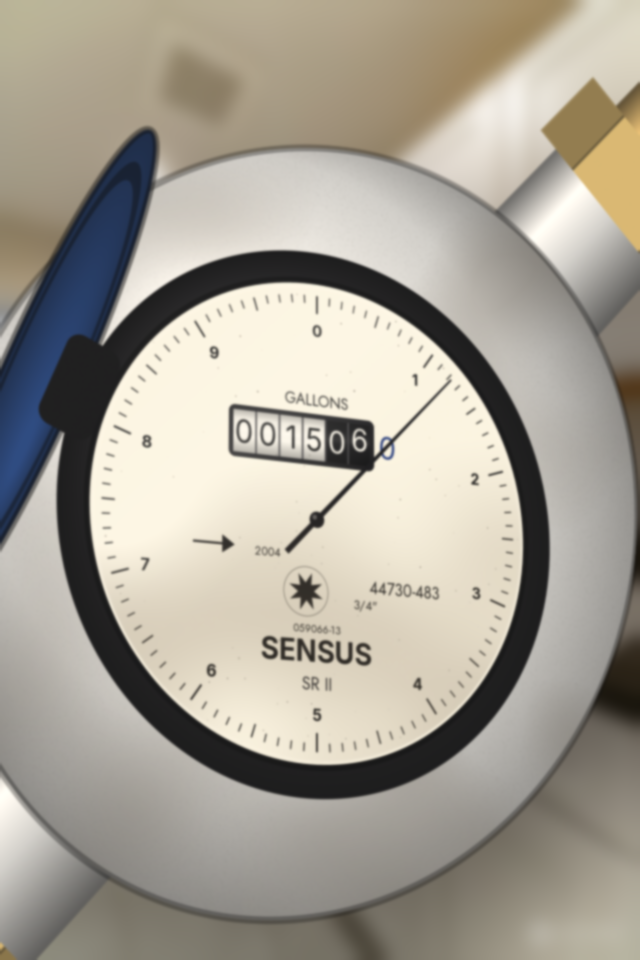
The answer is 15061.2 gal
